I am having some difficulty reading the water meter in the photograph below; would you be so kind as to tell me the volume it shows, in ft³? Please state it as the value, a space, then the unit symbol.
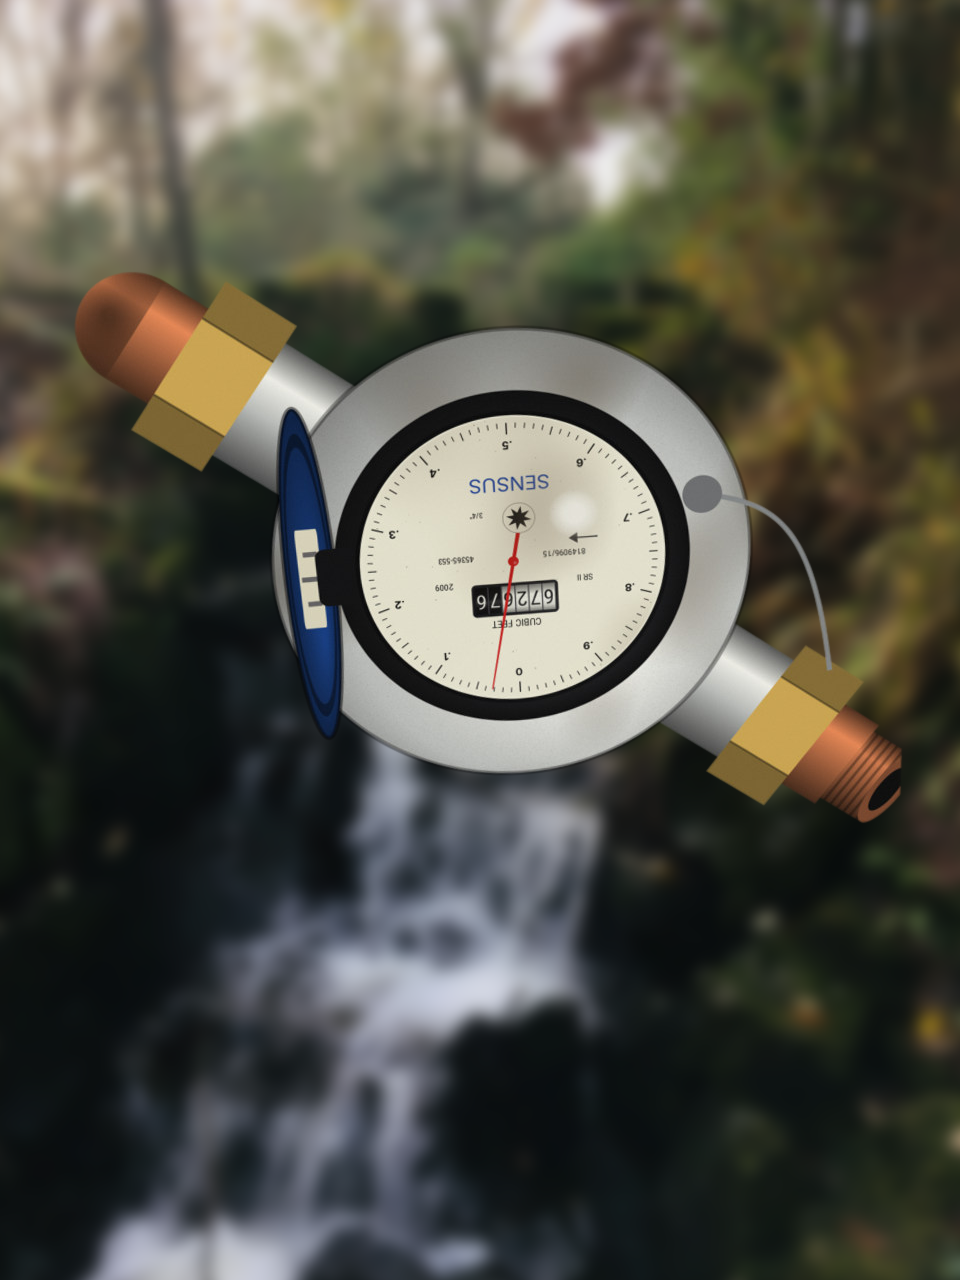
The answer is 672676.03 ft³
